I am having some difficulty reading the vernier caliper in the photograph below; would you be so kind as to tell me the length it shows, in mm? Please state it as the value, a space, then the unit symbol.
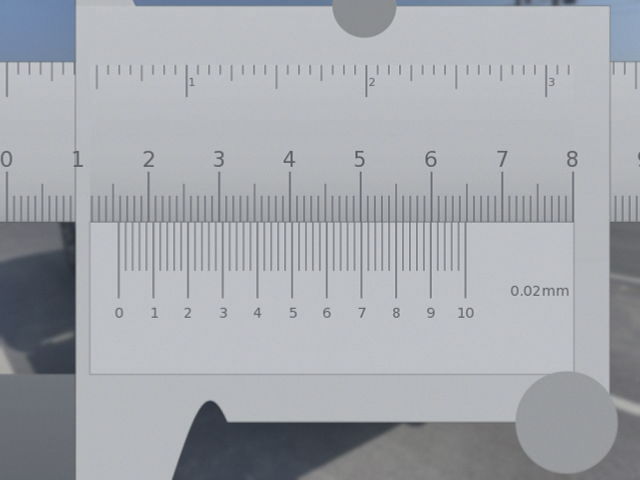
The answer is 15.8 mm
